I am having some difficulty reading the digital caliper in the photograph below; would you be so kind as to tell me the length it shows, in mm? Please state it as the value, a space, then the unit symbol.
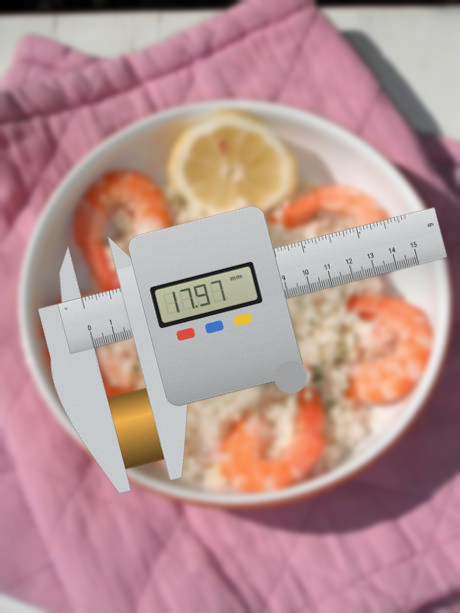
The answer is 17.97 mm
